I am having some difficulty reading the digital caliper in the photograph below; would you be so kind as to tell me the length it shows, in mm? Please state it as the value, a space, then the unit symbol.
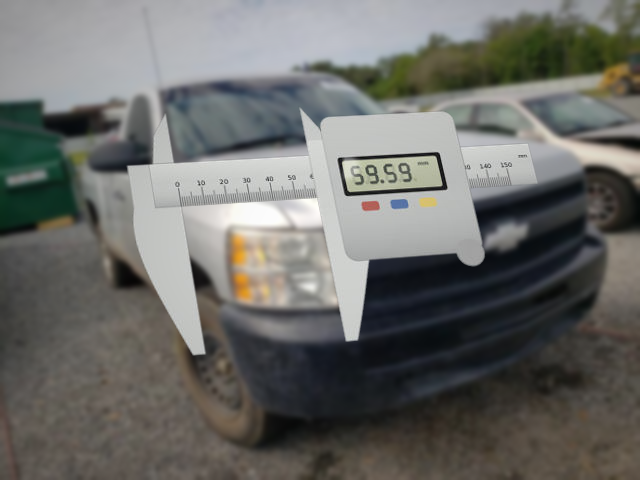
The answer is 59.59 mm
